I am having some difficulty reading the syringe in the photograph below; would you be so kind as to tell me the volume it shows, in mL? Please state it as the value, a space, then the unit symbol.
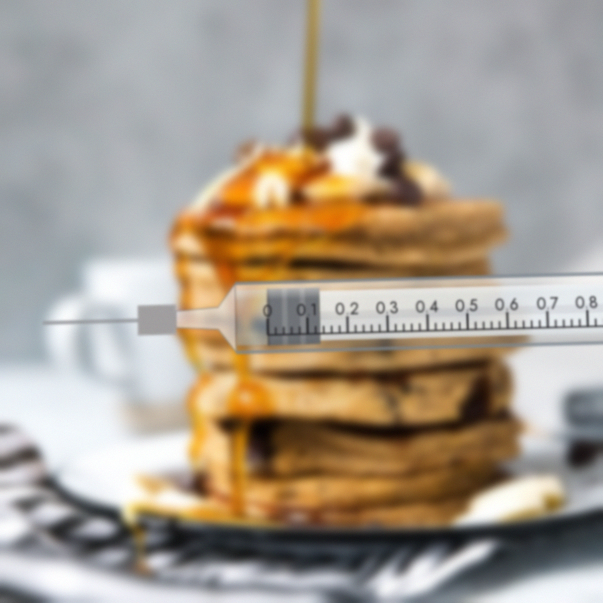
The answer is 0 mL
